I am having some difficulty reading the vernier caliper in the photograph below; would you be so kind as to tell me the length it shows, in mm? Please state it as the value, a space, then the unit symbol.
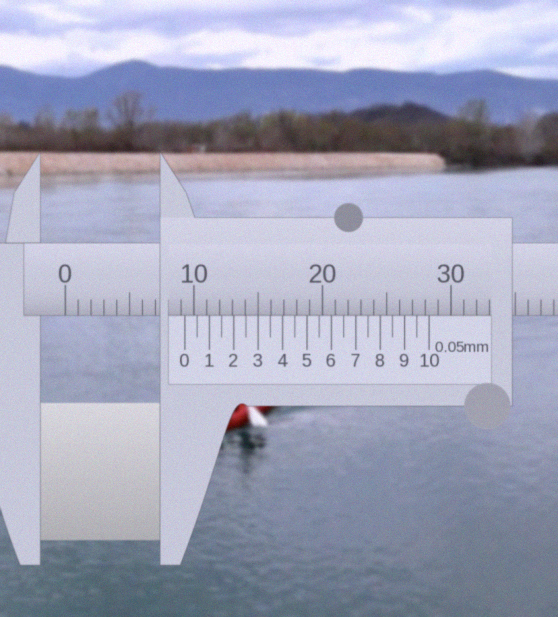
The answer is 9.3 mm
